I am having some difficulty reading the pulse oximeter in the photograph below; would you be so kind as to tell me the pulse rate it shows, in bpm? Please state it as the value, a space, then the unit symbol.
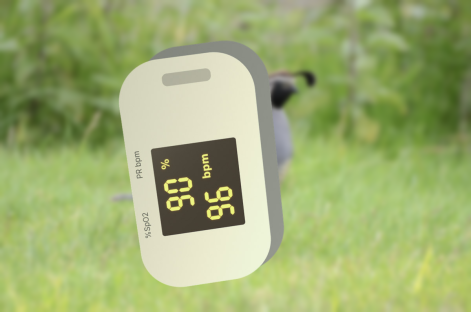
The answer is 96 bpm
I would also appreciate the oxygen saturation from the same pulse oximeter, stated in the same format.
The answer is 90 %
